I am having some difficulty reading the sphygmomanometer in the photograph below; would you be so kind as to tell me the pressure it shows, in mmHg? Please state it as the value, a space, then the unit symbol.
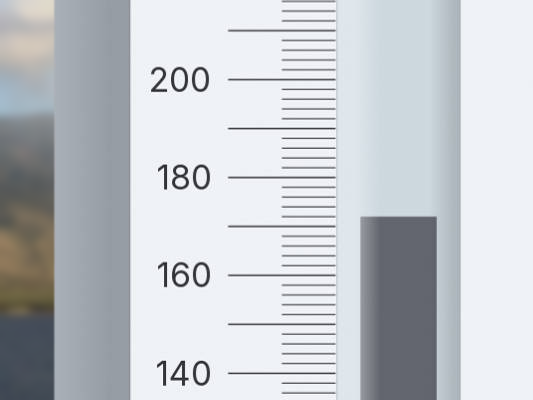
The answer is 172 mmHg
